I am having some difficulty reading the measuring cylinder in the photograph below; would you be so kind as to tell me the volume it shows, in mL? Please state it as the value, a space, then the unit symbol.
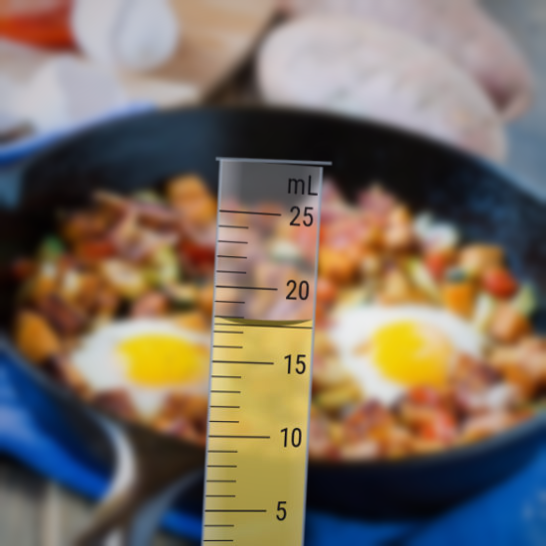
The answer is 17.5 mL
